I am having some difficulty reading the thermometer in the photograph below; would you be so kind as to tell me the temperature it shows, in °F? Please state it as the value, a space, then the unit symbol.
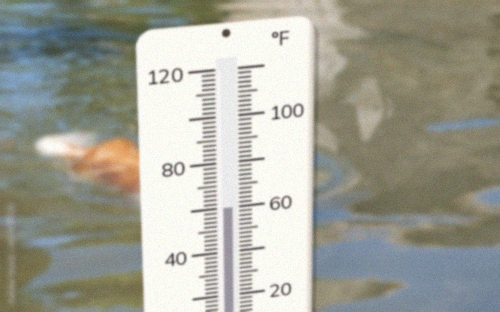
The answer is 60 °F
